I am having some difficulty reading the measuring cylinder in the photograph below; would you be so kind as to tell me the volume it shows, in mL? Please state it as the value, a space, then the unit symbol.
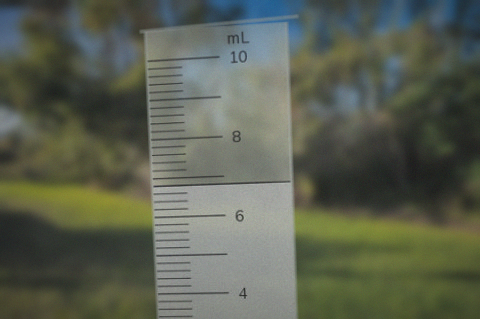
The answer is 6.8 mL
